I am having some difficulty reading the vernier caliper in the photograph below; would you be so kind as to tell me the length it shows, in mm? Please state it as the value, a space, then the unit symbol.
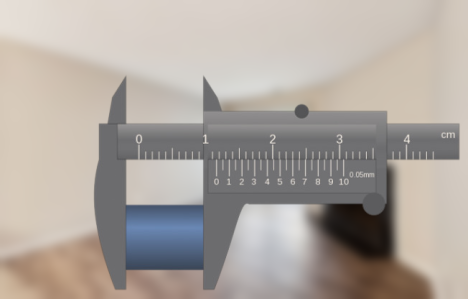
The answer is 11.6 mm
